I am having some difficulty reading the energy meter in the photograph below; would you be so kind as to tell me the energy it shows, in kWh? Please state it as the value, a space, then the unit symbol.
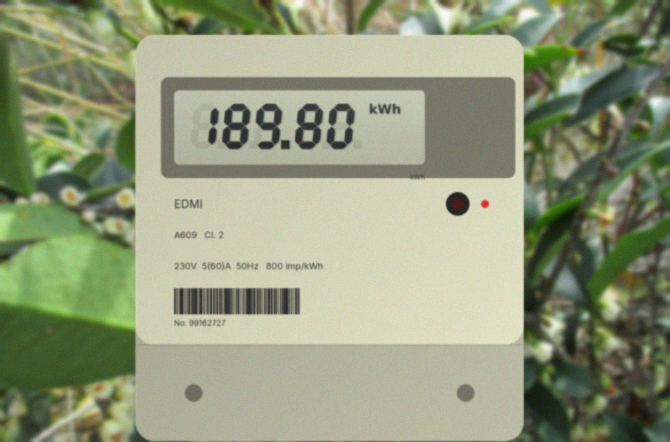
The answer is 189.80 kWh
